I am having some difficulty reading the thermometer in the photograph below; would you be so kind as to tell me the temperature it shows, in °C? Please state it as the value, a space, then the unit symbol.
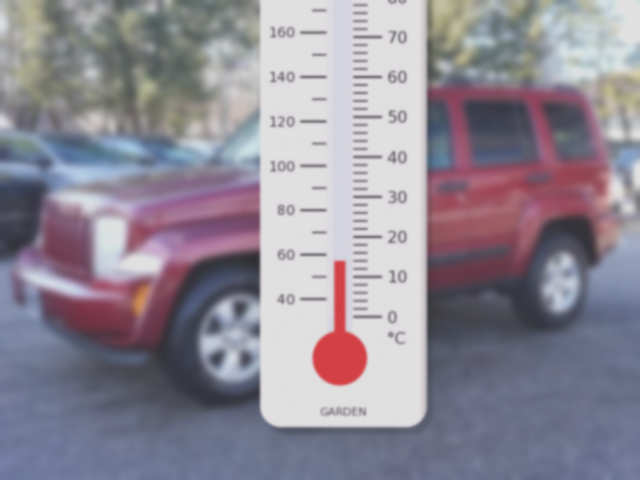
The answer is 14 °C
